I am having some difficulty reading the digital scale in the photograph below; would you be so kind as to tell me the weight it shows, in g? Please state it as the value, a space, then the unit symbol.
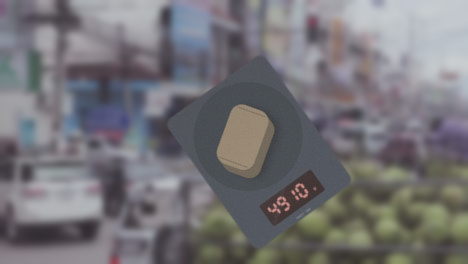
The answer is 4910 g
